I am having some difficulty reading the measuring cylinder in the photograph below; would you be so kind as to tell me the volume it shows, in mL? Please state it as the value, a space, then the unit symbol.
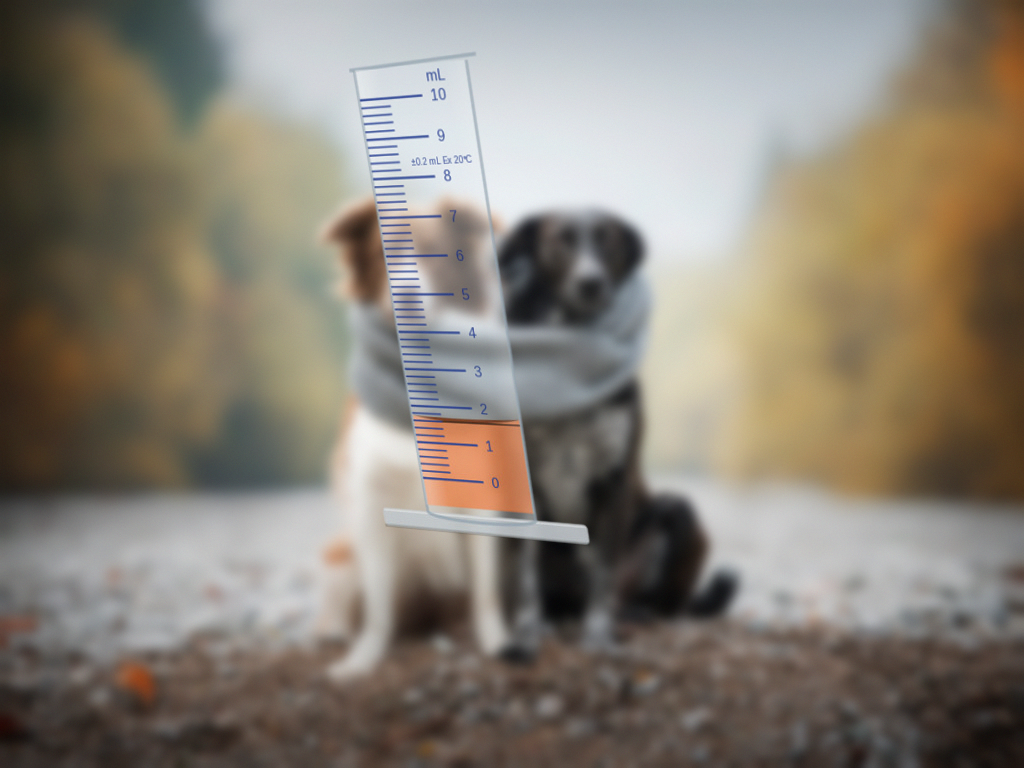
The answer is 1.6 mL
